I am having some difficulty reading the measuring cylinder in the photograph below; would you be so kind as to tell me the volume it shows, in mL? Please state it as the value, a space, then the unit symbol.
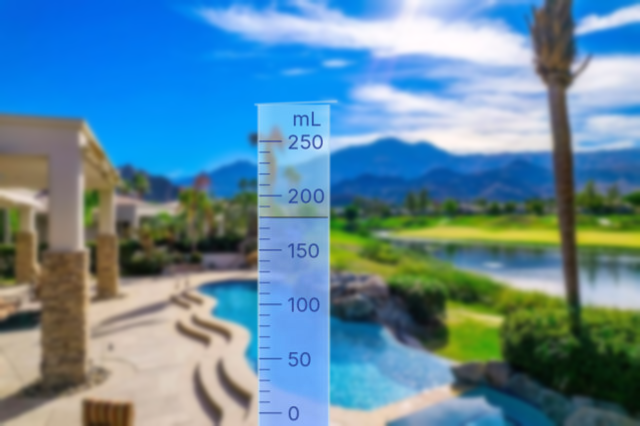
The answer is 180 mL
